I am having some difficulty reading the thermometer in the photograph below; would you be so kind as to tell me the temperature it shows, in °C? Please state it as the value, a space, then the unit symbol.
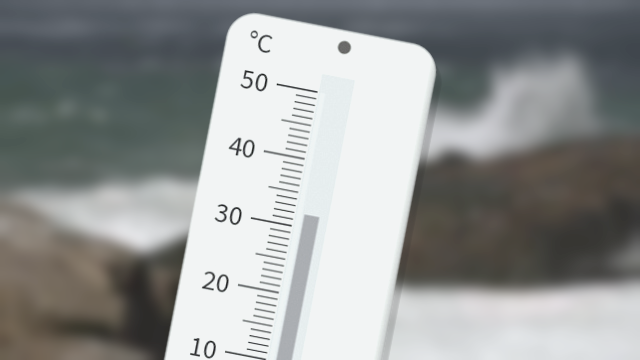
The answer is 32 °C
